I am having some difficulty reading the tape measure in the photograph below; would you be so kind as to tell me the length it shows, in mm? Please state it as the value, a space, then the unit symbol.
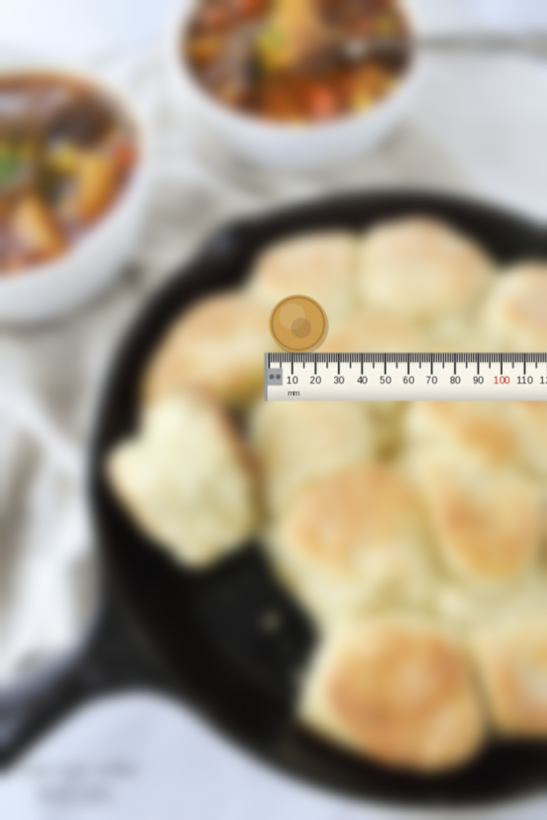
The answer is 25 mm
